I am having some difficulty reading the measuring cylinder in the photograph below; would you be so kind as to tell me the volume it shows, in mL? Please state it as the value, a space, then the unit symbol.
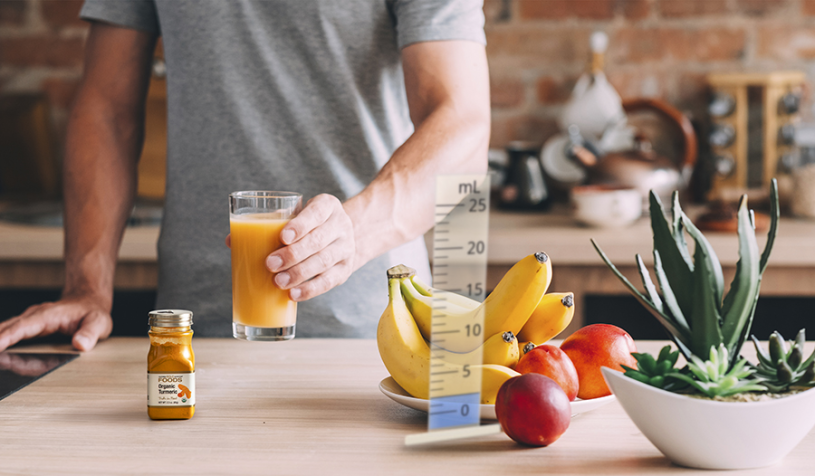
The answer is 2 mL
